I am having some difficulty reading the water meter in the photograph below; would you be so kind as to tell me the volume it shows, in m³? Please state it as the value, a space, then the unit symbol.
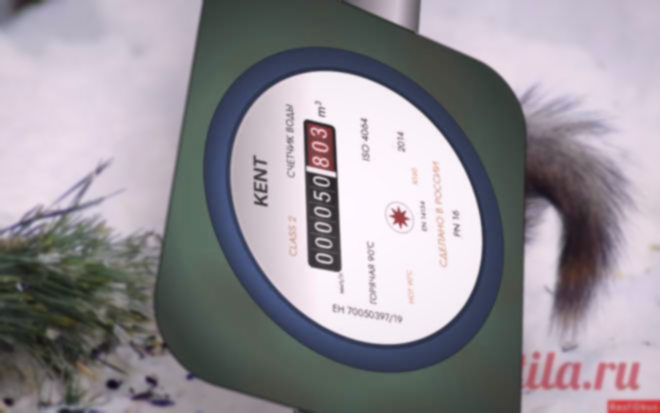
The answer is 50.803 m³
